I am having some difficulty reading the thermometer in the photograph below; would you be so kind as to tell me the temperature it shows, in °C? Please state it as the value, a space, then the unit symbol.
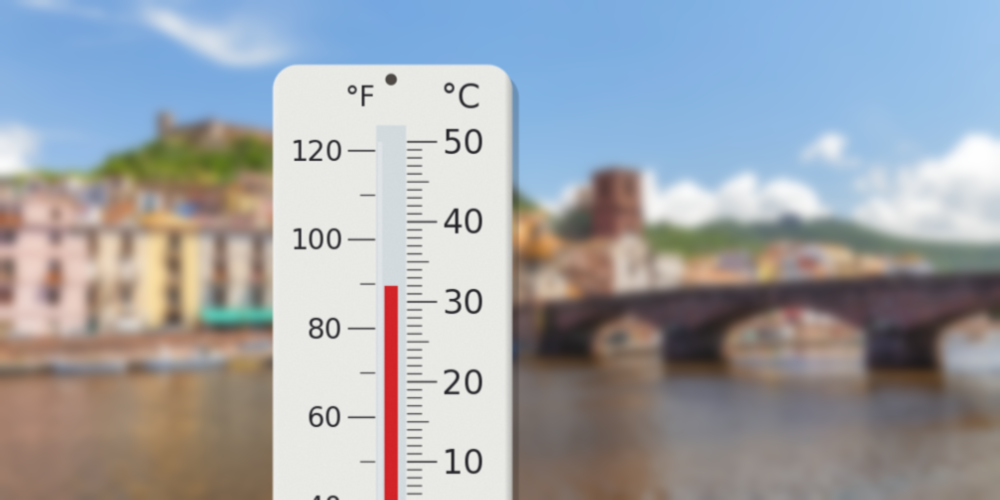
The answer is 32 °C
